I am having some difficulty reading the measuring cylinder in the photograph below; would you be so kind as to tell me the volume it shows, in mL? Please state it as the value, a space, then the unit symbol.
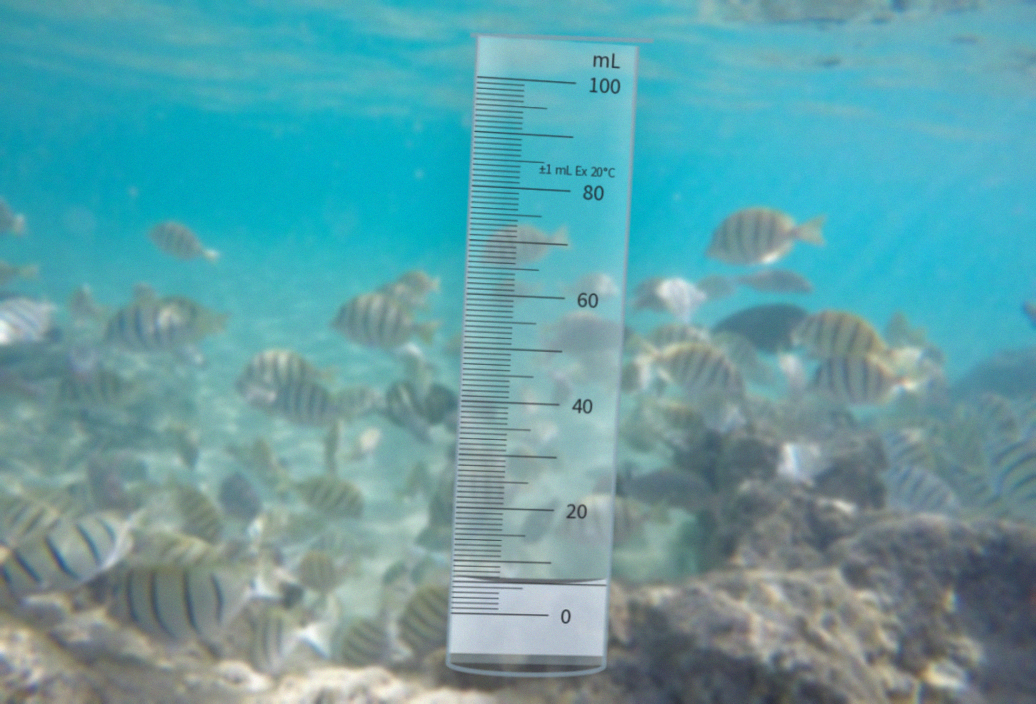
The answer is 6 mL
